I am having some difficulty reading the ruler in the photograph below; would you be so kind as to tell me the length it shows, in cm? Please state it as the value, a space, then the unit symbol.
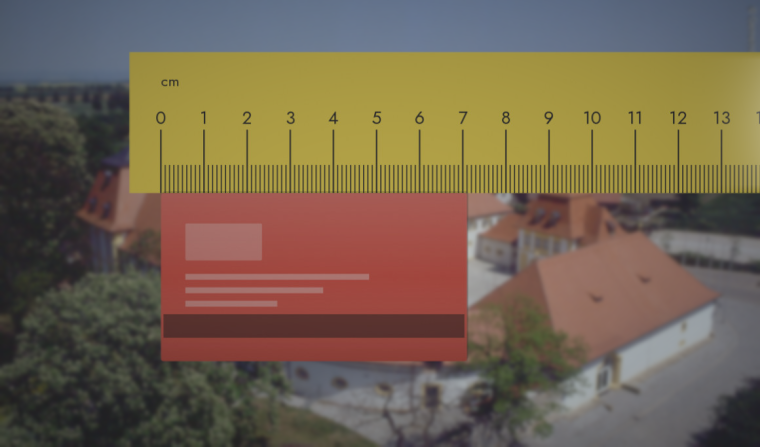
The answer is 7.1 cm
